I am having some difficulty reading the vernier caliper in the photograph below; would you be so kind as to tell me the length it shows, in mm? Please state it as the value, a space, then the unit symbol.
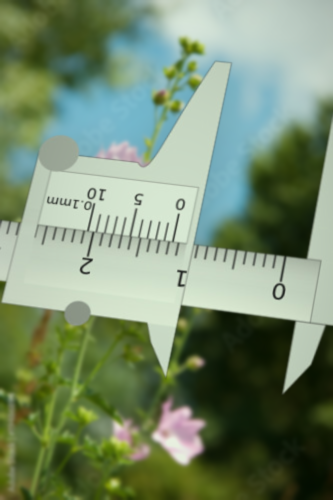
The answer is 11.6 mm
